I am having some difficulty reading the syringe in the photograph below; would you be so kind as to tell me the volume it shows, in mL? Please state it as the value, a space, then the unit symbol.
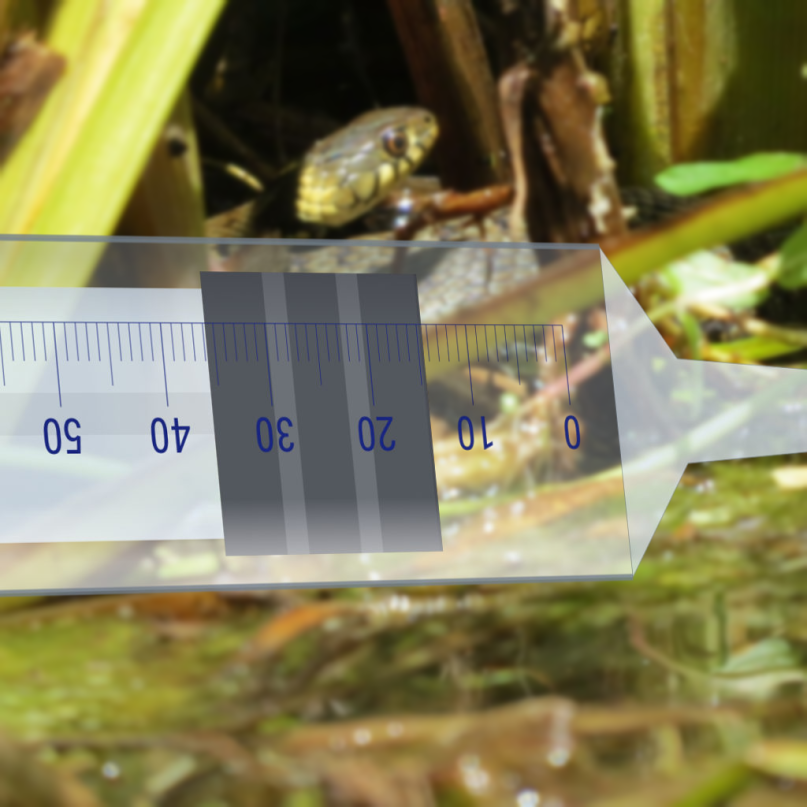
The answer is 14.5 mL
